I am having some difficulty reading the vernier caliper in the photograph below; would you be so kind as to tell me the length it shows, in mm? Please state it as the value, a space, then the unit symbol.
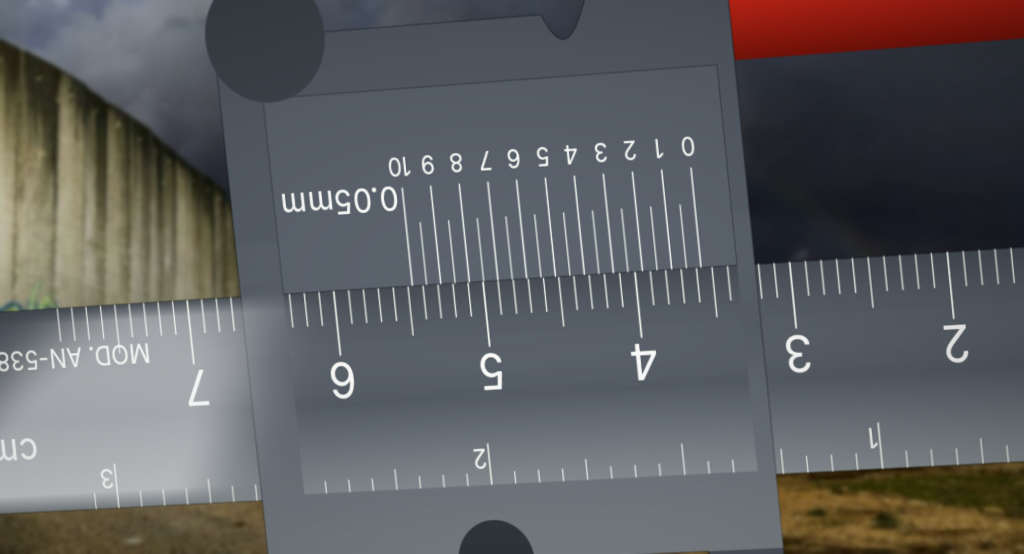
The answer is 35.7 mm
